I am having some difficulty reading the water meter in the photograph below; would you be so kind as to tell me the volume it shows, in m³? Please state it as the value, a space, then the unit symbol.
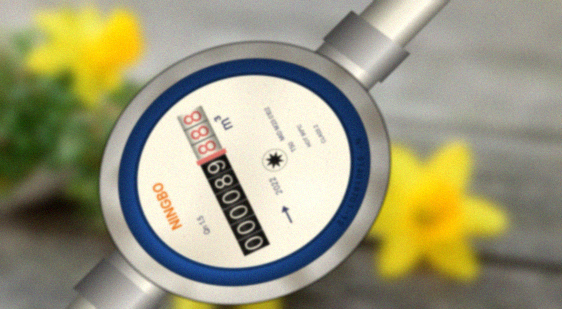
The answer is 89.888 m³
